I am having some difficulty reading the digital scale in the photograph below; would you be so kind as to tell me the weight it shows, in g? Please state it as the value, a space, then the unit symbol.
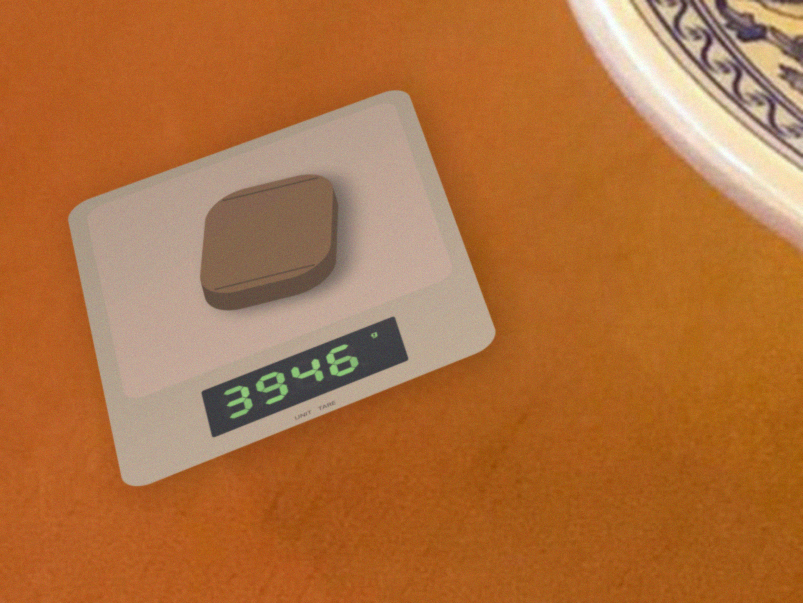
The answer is 3946 g
